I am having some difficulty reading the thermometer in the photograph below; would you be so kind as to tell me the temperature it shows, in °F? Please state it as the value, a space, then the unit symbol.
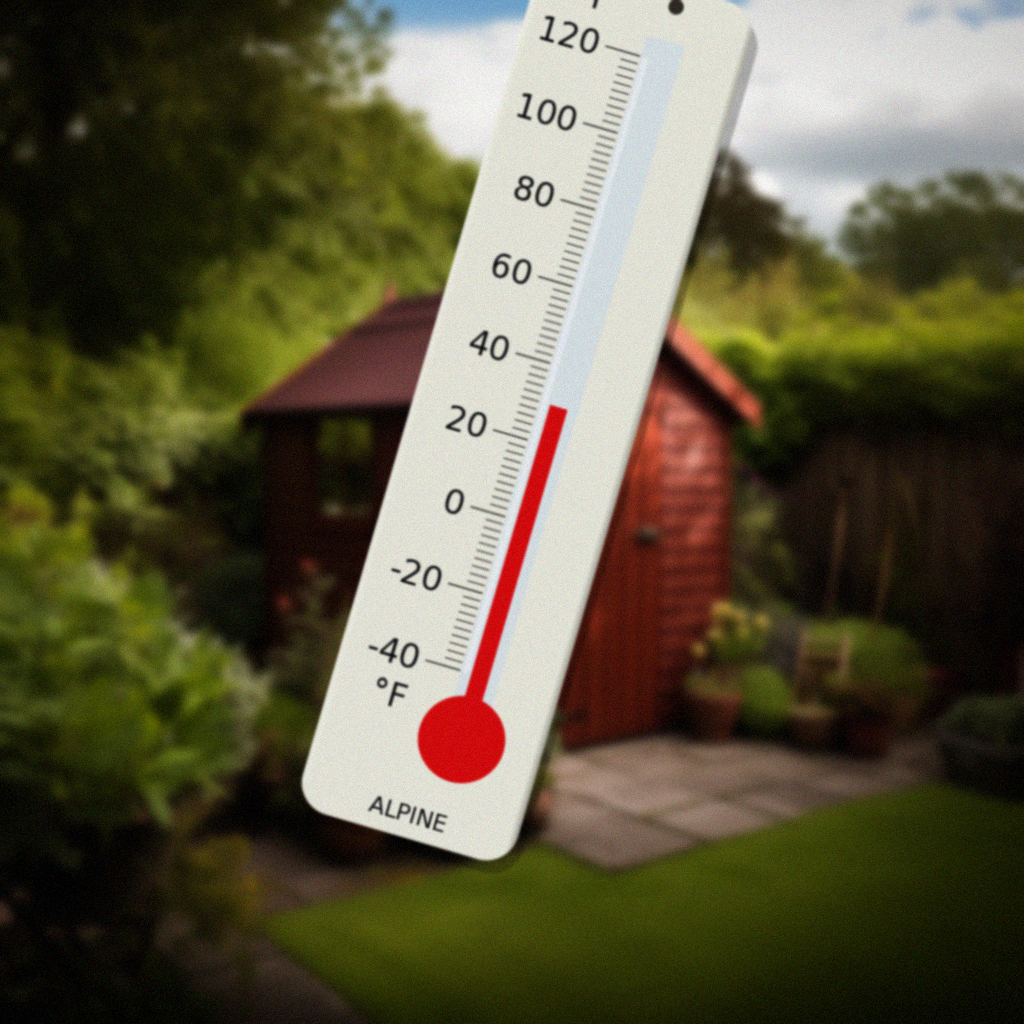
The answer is 30 °F
